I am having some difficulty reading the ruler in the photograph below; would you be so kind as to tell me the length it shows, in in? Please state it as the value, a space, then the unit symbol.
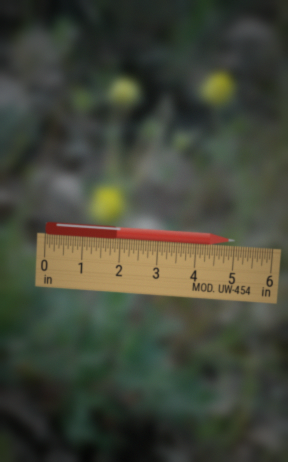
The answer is 5 in
